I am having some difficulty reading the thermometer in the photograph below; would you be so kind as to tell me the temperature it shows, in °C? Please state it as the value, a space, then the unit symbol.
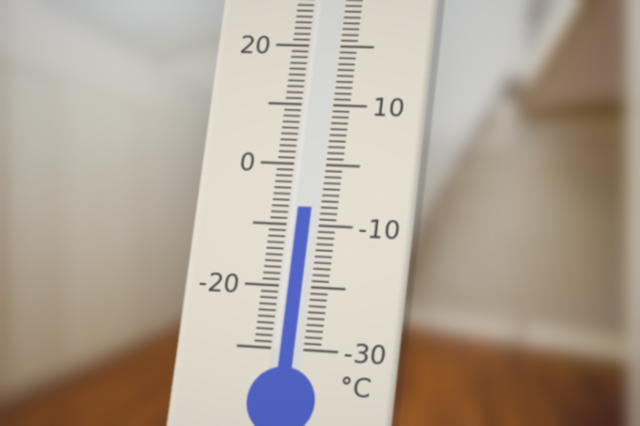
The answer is -7 °C
